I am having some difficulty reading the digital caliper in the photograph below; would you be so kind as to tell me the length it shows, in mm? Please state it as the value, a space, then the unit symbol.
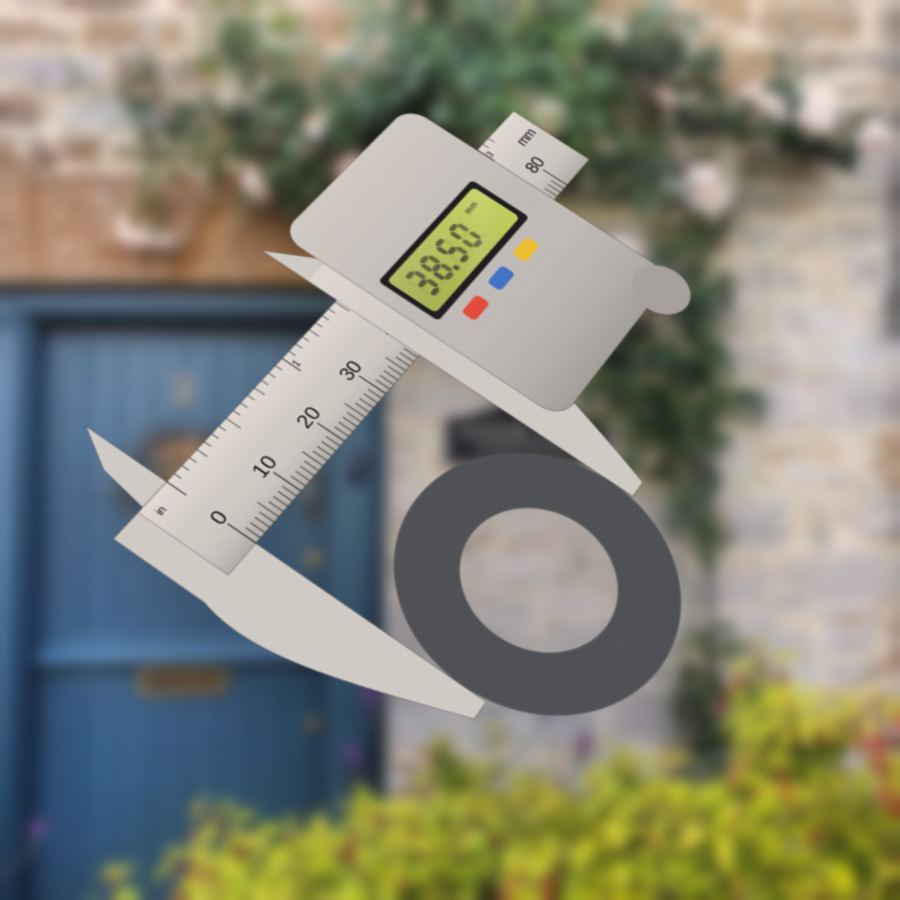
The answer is 38.50 mm
